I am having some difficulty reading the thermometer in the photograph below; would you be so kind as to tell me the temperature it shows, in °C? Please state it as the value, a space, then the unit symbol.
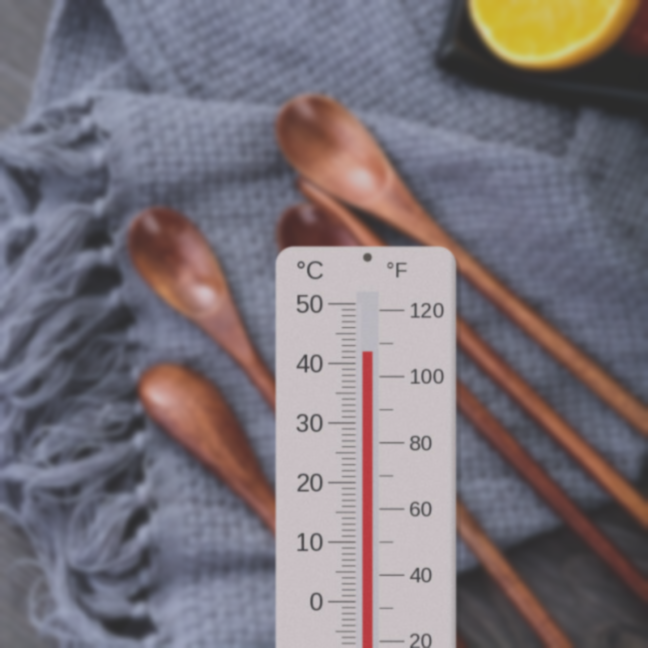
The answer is 42 °C
